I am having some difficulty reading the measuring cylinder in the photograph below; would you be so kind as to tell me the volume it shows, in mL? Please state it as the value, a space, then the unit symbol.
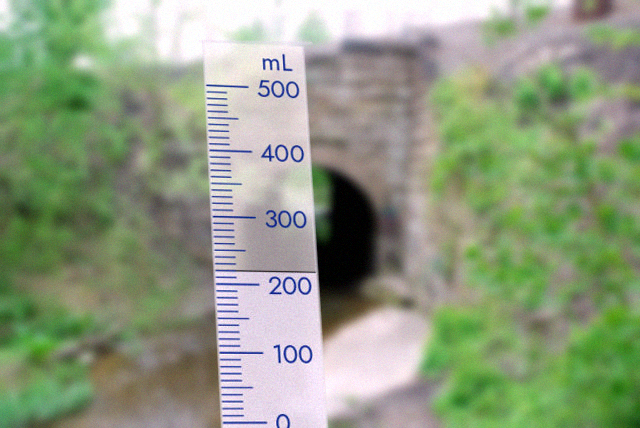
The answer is 220 mL
